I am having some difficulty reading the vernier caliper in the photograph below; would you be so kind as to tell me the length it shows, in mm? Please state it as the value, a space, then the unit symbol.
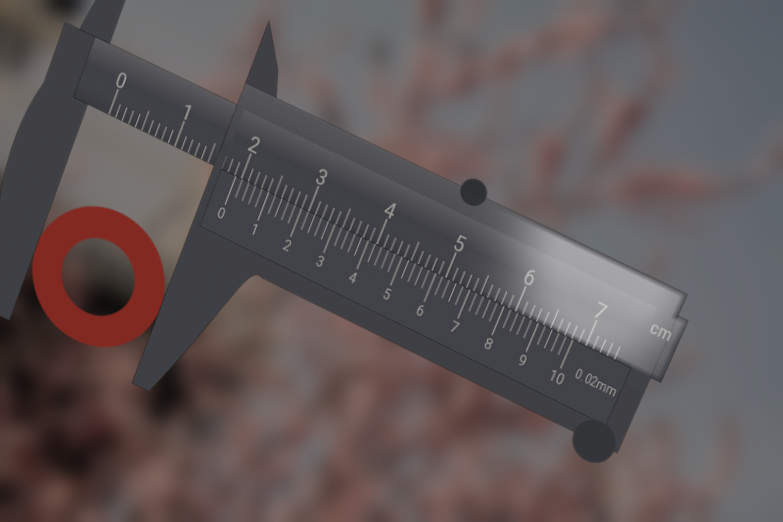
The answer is 19.2 mm
